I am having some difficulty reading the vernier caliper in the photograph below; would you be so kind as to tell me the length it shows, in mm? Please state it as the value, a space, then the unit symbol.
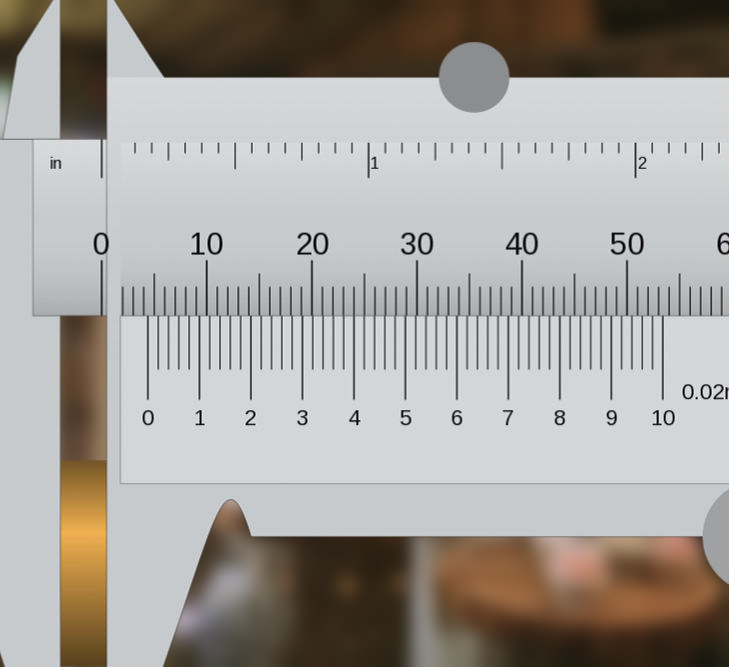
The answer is 4.4 mm
